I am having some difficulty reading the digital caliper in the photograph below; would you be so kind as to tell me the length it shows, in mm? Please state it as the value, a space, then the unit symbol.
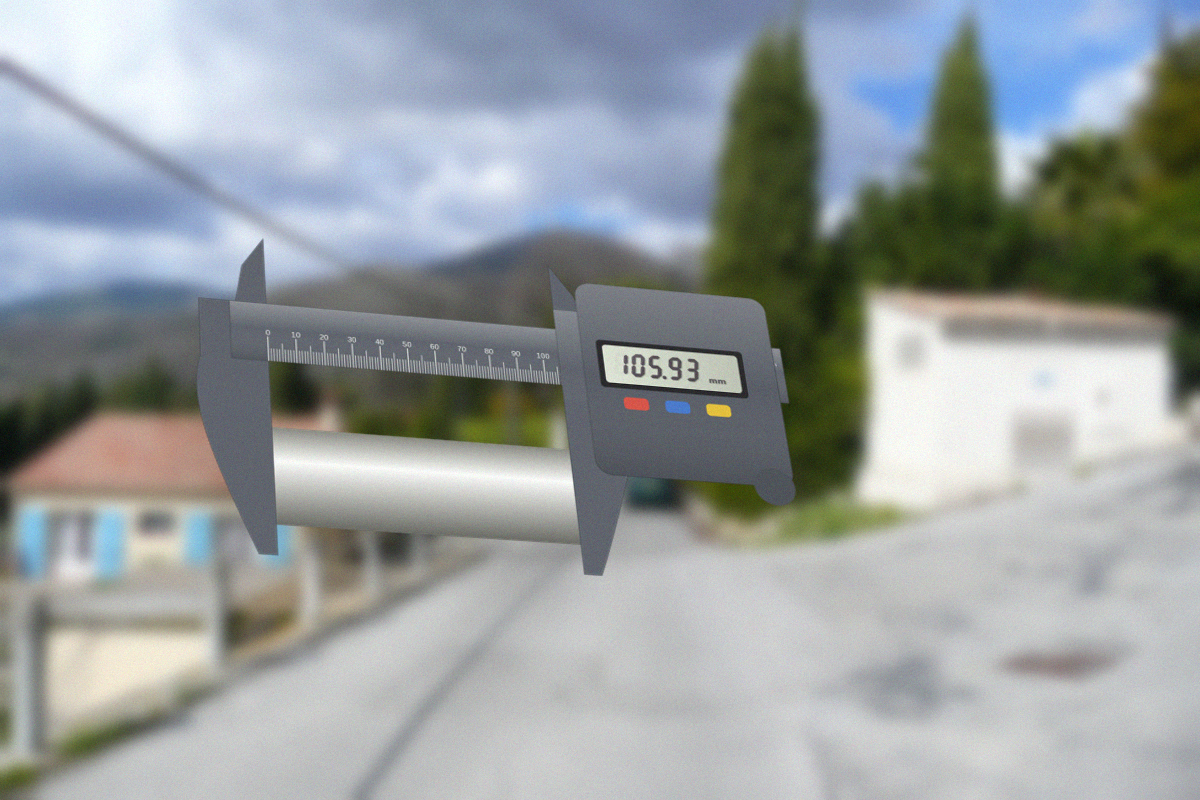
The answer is 105.93 mm
